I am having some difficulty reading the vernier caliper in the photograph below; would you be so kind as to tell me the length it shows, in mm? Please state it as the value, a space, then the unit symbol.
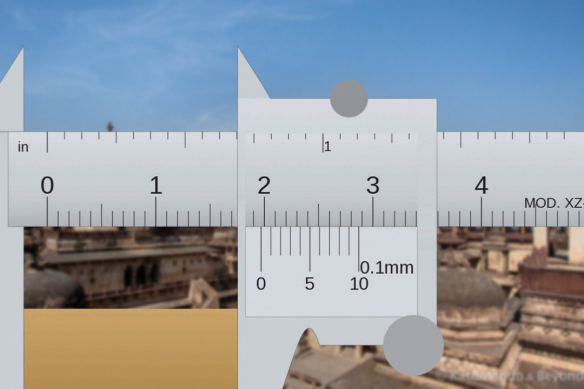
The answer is 19.7 mm
